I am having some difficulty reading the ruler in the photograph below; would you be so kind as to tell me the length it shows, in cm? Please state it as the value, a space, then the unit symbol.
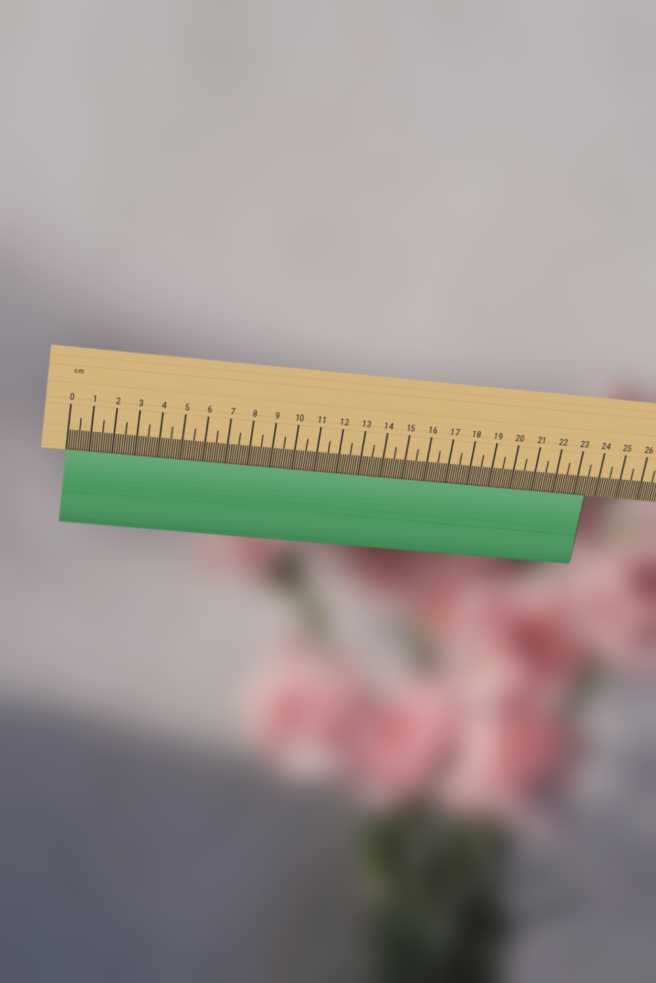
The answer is 23.5 cm
